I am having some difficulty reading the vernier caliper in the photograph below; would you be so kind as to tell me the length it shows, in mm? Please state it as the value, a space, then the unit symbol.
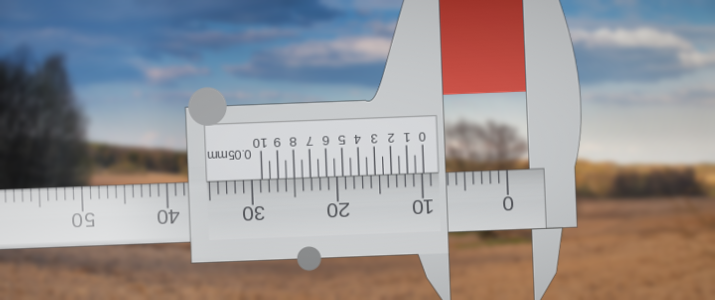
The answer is 9.8 mm
